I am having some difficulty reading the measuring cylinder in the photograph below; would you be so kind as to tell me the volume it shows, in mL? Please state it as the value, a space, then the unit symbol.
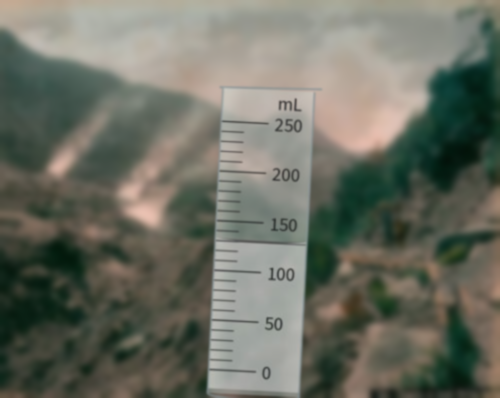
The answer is 130 mL
